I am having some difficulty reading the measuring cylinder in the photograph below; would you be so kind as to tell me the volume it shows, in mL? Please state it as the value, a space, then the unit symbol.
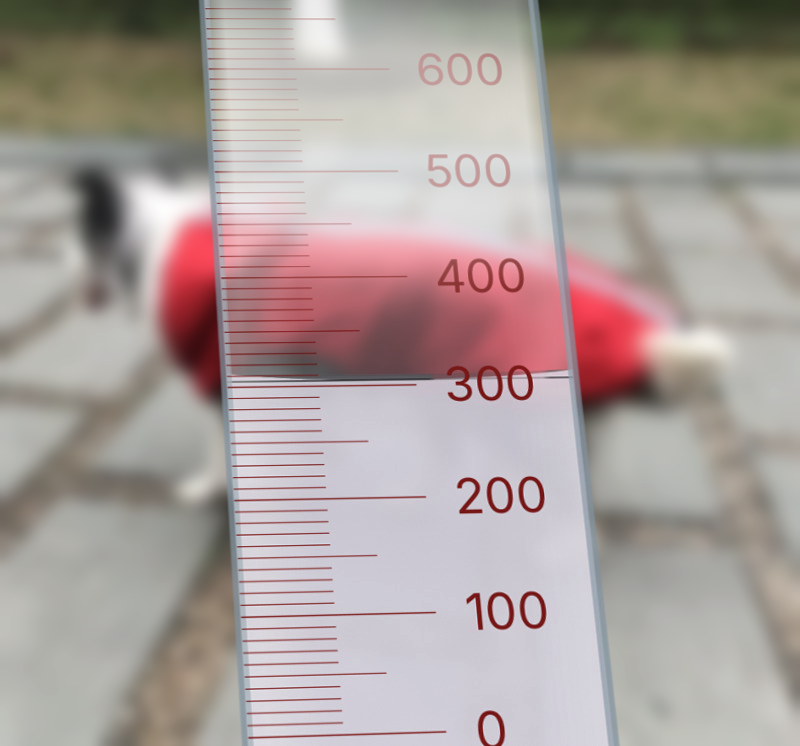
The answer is 305 mL
